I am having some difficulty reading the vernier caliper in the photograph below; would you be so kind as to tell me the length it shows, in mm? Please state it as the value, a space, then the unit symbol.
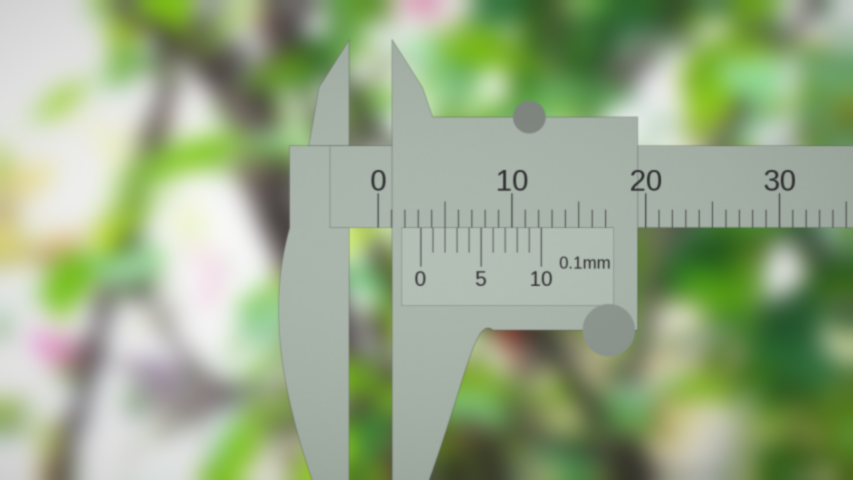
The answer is 3.2 mm
